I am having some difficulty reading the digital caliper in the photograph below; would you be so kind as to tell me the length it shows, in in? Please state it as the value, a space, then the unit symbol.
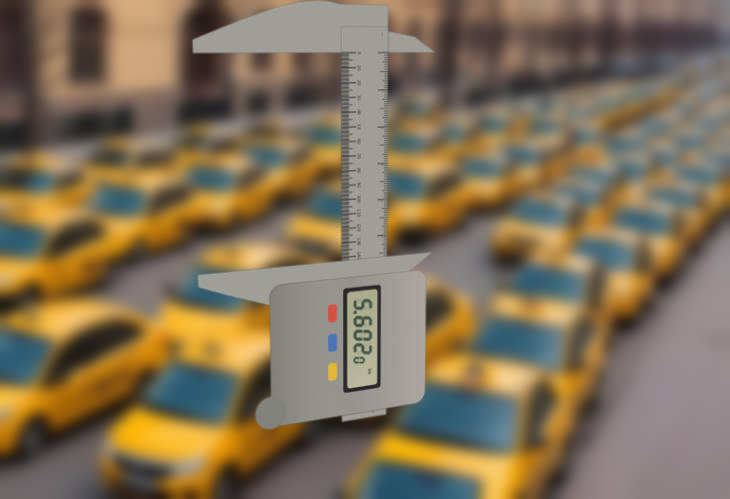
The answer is 5.6020 in
